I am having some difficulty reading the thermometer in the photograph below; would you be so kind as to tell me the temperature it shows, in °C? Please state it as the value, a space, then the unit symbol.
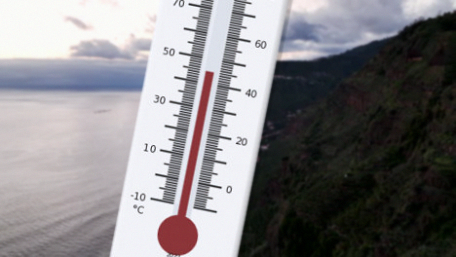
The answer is 45 °C
